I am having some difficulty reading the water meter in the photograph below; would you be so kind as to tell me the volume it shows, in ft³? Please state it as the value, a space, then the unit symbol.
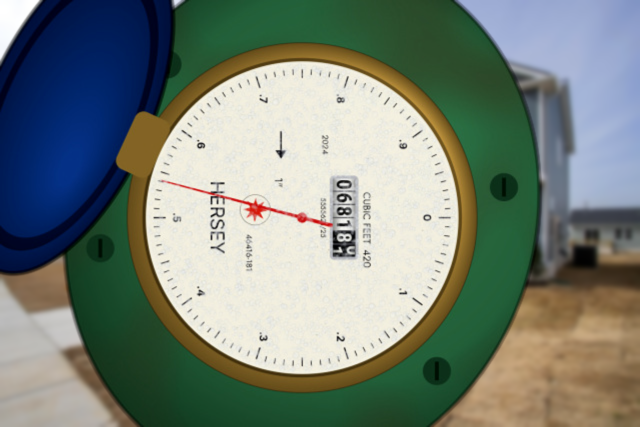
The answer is 68180.54 ft³
